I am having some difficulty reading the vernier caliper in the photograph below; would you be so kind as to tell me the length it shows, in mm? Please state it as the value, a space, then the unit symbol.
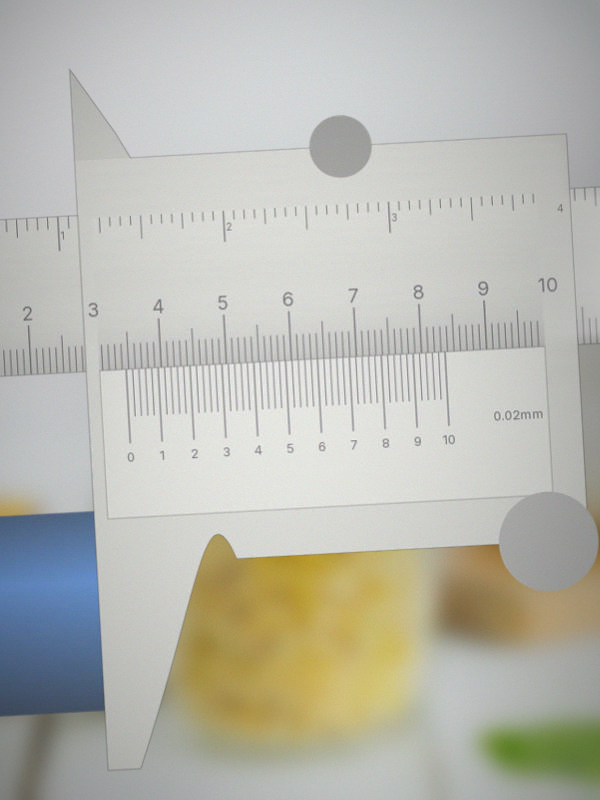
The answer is 34.6 mm
